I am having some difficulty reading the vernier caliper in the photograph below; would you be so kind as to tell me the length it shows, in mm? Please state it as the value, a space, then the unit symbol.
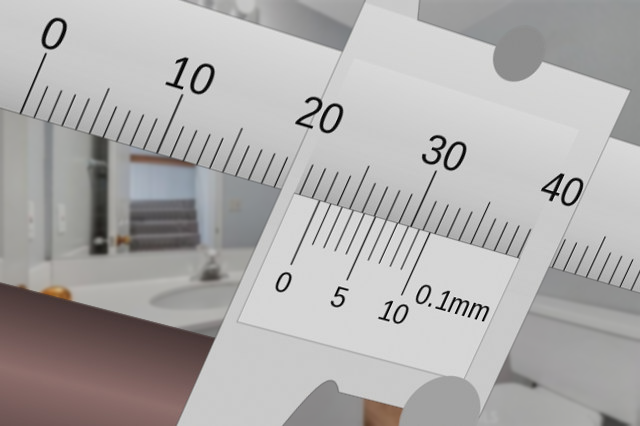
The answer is 22.6 mm
